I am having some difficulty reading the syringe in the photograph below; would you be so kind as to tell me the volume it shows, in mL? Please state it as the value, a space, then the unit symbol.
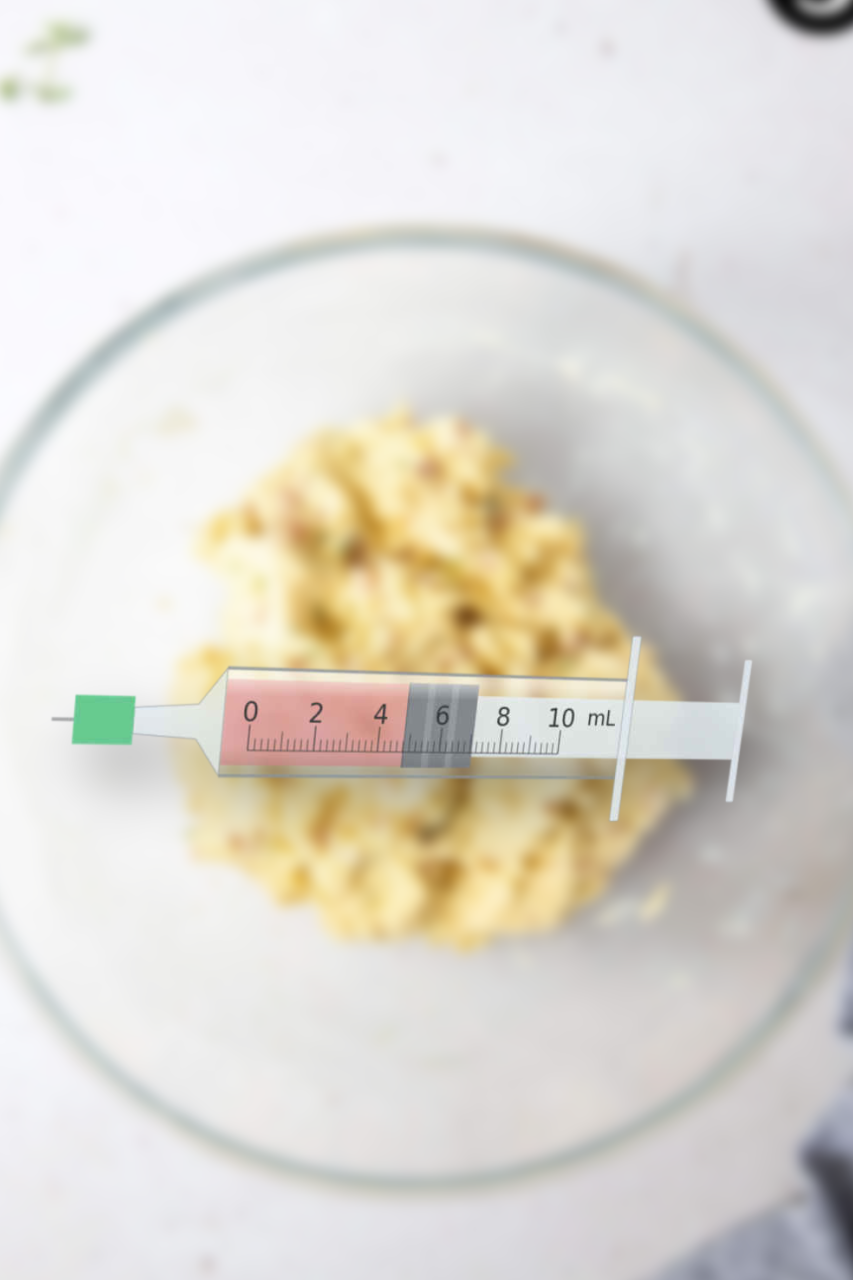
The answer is 4.8 mL
